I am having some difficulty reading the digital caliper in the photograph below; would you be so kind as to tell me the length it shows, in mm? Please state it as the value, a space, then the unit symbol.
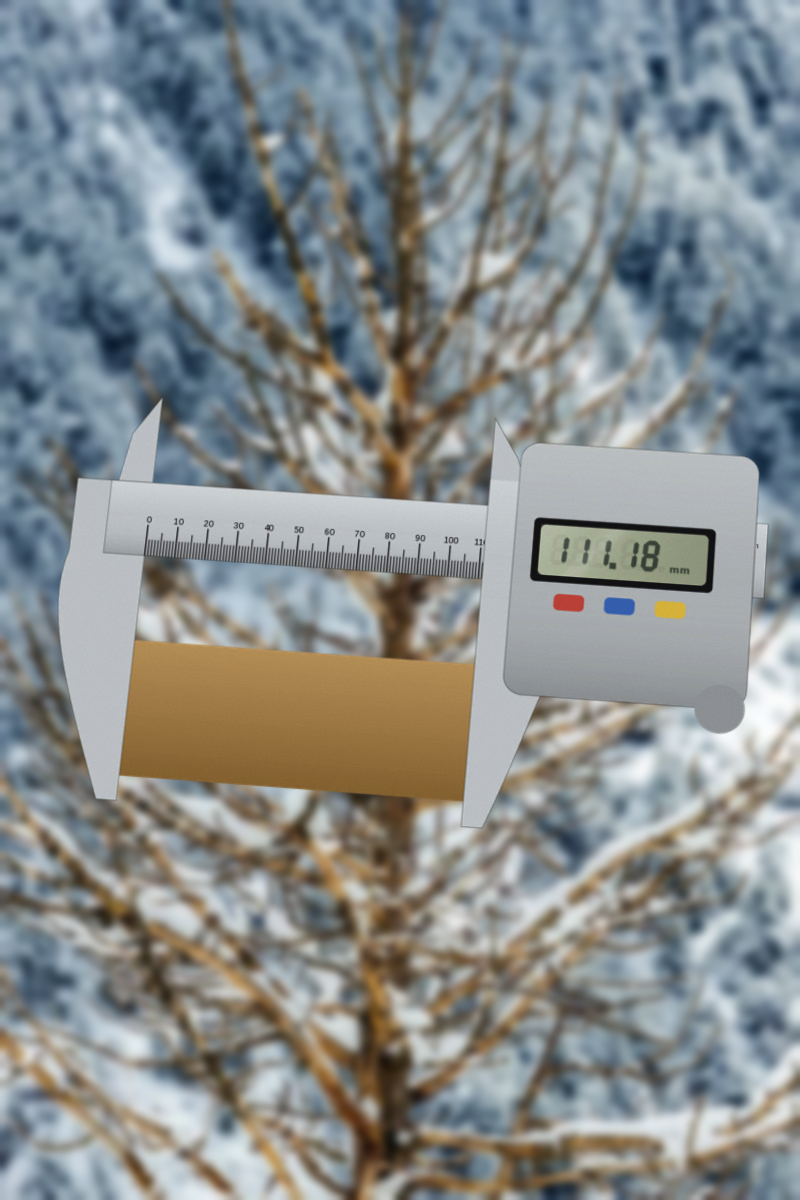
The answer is 111.18 mm
